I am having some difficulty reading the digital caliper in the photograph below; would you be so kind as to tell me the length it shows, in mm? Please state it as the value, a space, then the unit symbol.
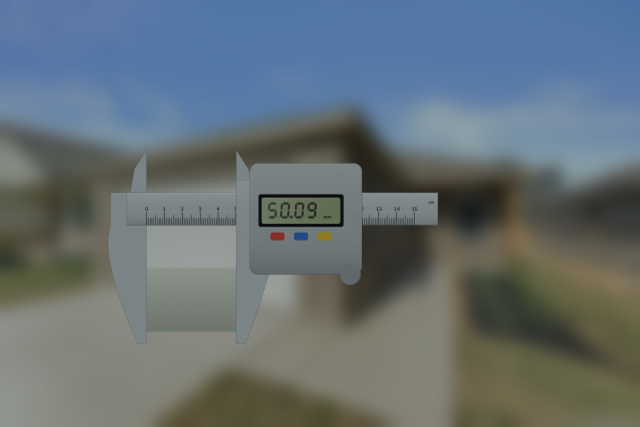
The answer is 50.09 mm
